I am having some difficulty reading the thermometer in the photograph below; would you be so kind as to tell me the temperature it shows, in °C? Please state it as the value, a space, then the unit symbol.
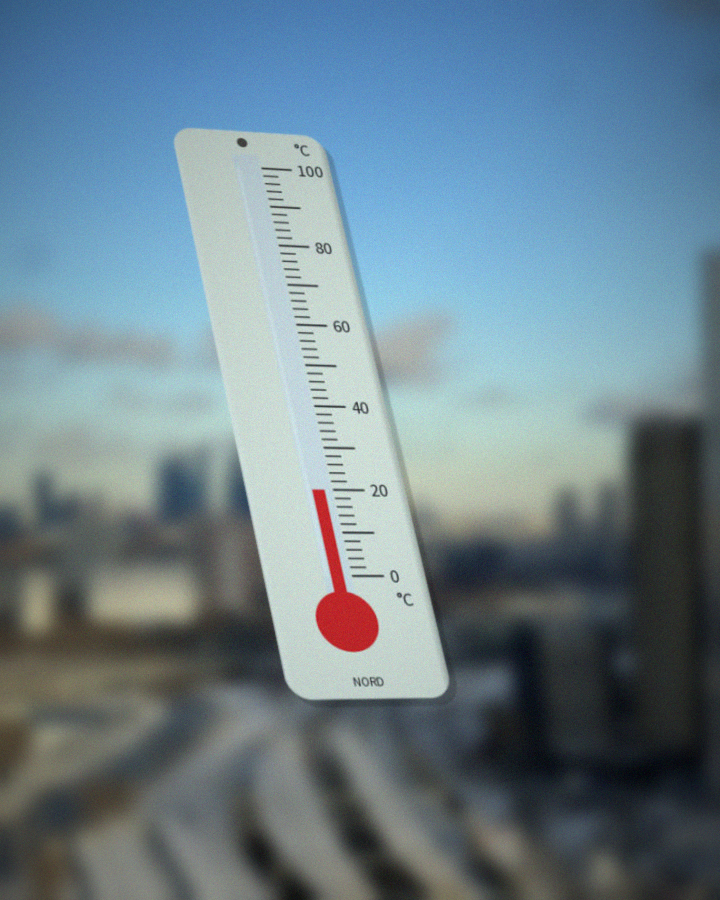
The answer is 20 °C
